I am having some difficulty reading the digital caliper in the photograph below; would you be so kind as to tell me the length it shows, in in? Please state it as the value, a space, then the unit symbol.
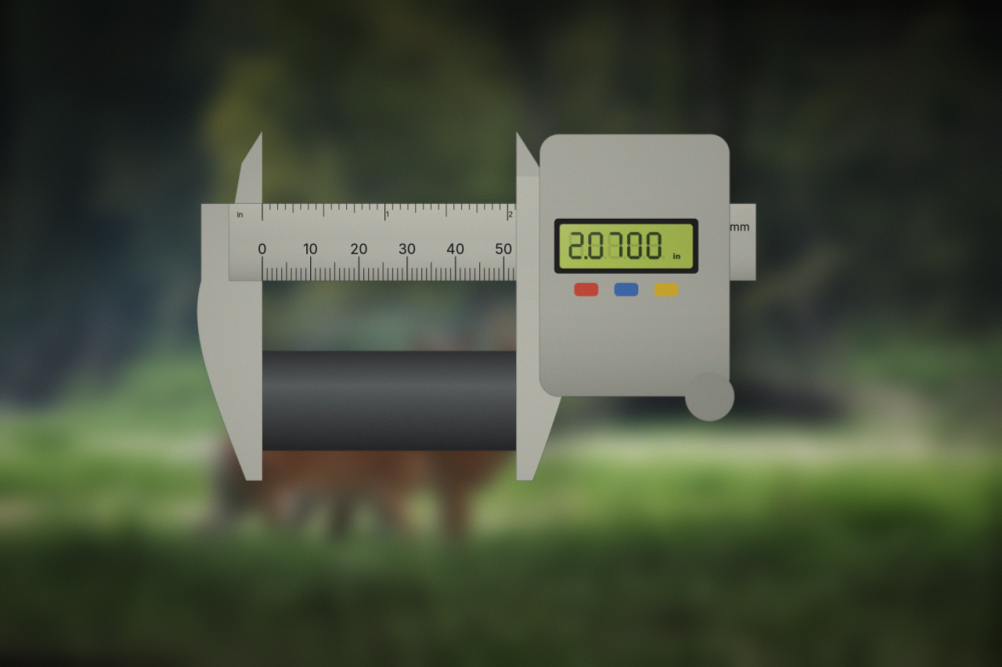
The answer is 2.0700 in
